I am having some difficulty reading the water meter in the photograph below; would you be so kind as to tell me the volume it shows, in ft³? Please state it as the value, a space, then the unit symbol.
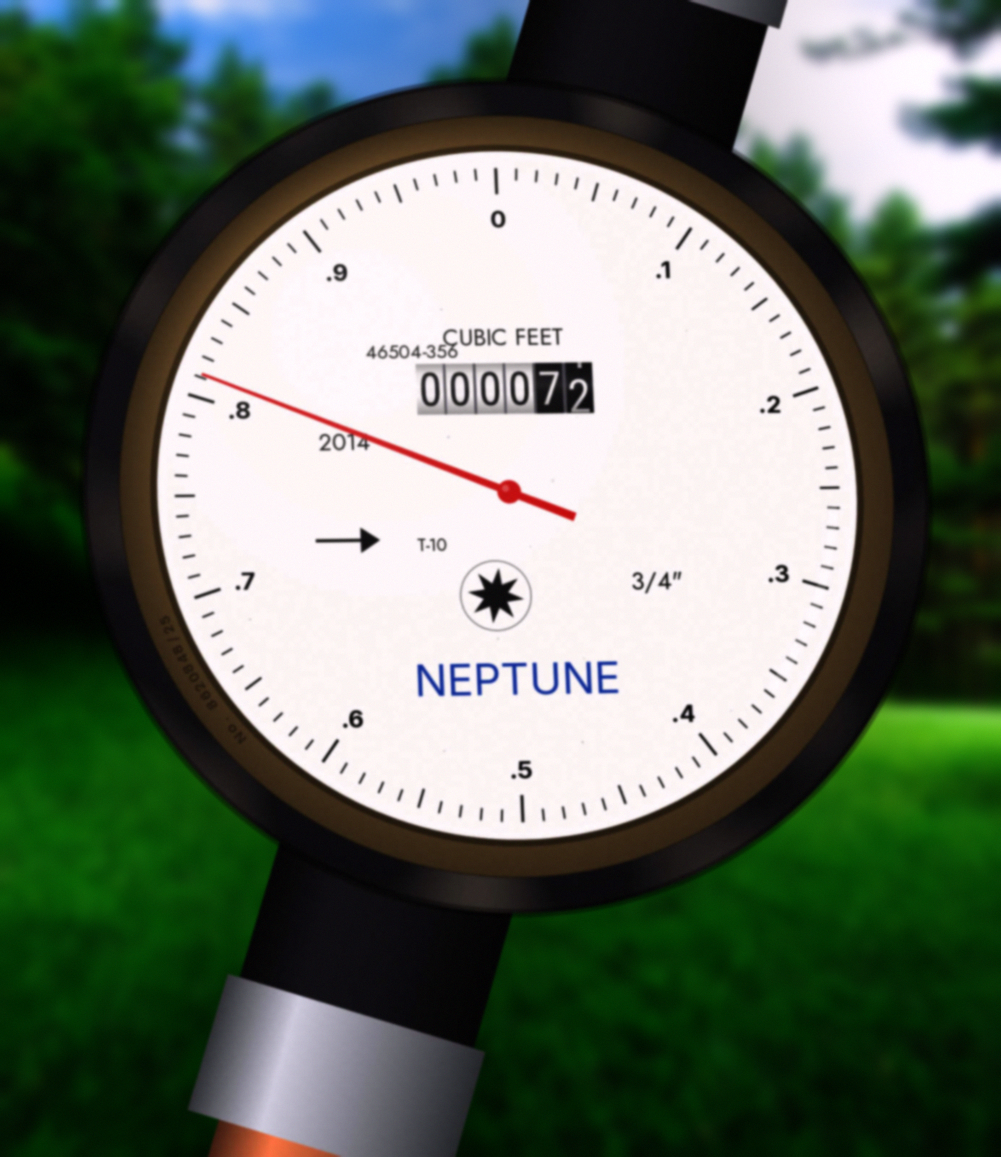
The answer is 71.81 ft³
